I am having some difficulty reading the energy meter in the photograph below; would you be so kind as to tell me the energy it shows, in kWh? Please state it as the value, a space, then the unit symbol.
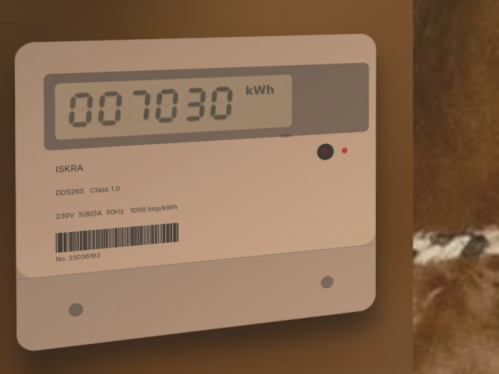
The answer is 7030 kWh
